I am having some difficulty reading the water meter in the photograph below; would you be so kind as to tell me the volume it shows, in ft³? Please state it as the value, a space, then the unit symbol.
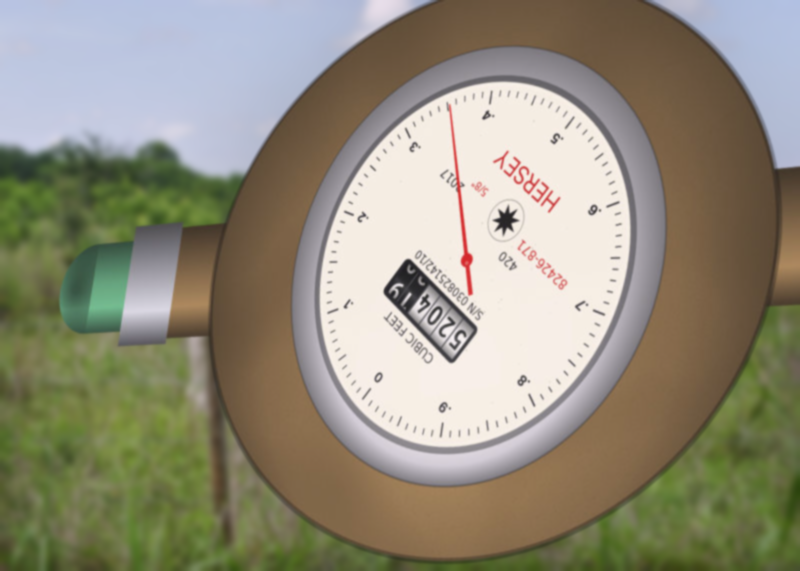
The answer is 520419.35 ft³
